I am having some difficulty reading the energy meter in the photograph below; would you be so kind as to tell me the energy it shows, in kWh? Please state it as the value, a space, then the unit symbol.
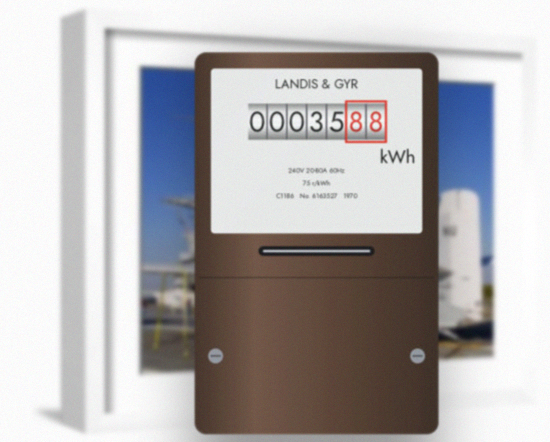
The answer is 35.88 kWh
